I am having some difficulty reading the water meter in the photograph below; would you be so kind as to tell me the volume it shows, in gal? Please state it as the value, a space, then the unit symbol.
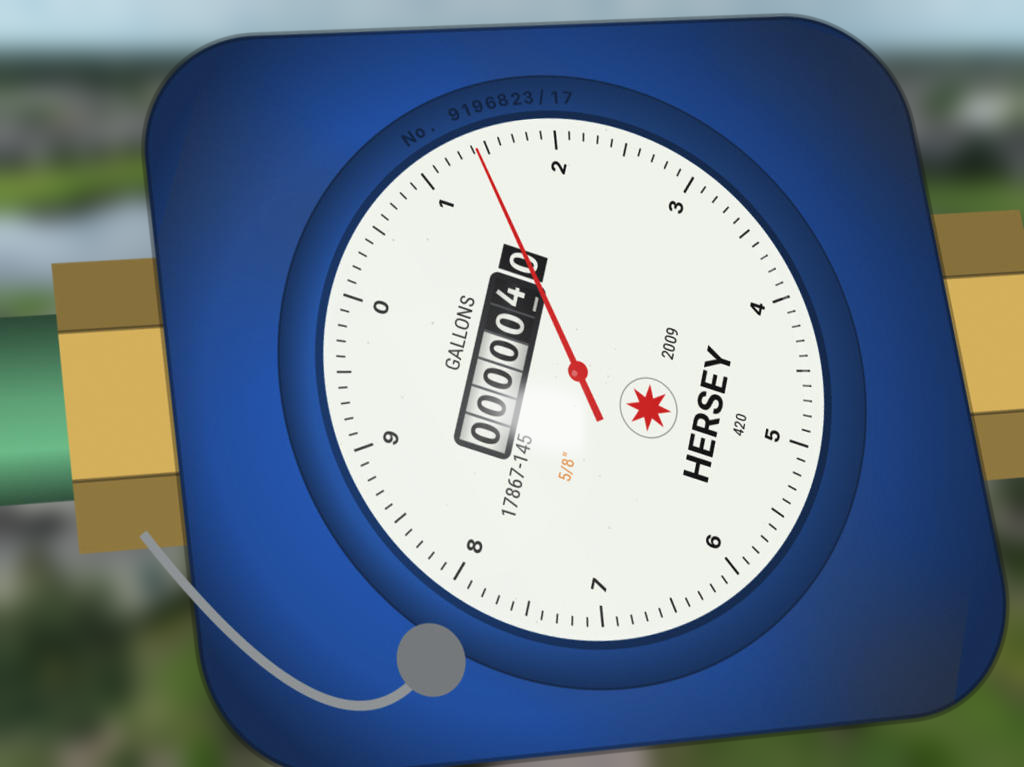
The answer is 41.4 gal
